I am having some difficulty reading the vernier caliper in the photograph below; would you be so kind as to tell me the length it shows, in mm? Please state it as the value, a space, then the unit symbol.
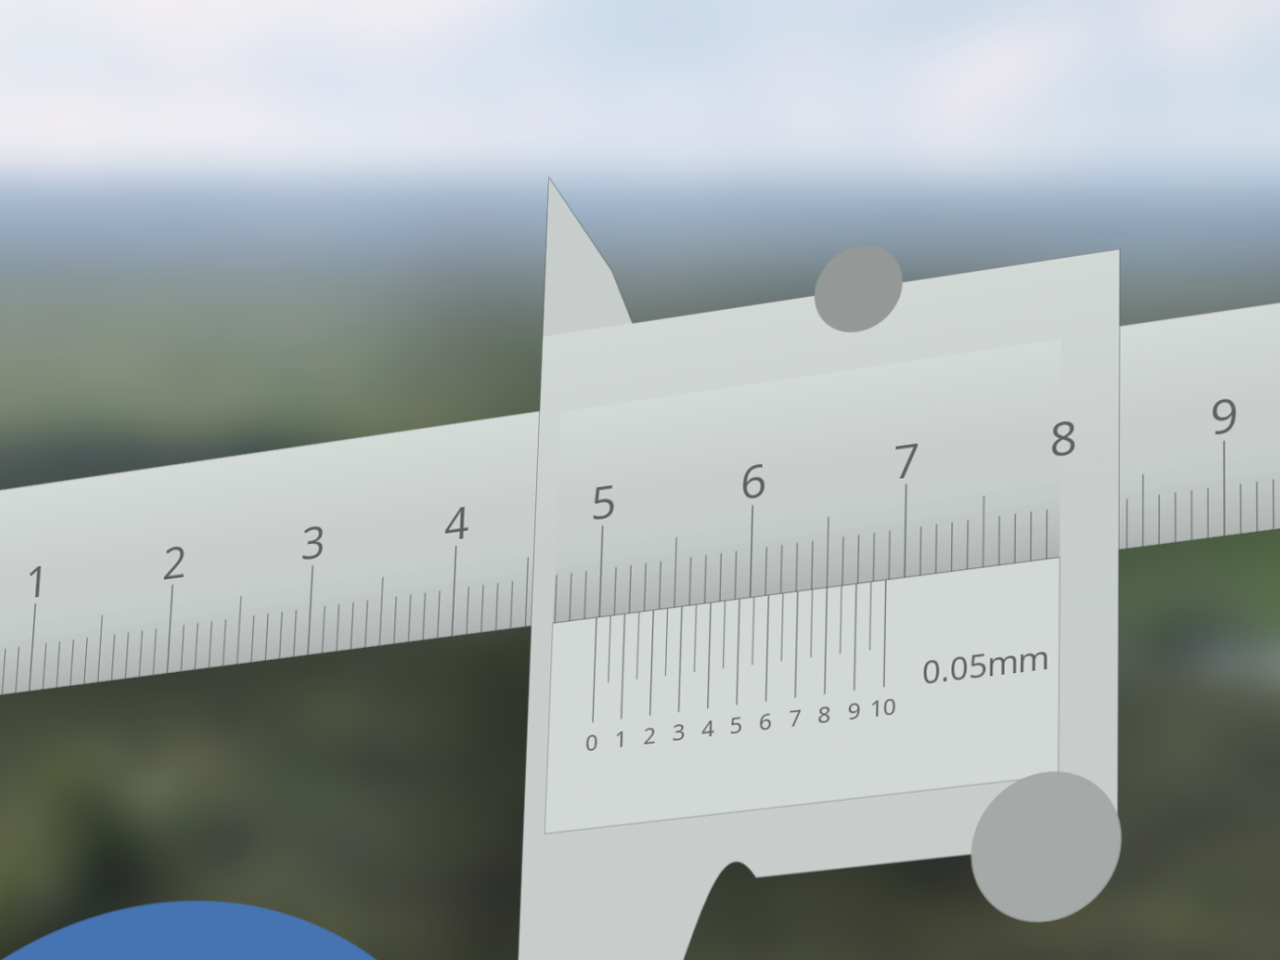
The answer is 49.8 mm
